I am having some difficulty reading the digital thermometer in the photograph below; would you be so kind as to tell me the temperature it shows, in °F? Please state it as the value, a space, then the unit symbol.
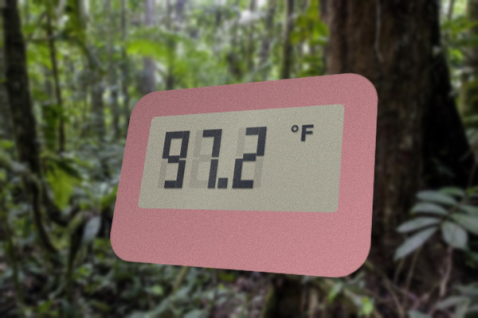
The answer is 97.2 °F
